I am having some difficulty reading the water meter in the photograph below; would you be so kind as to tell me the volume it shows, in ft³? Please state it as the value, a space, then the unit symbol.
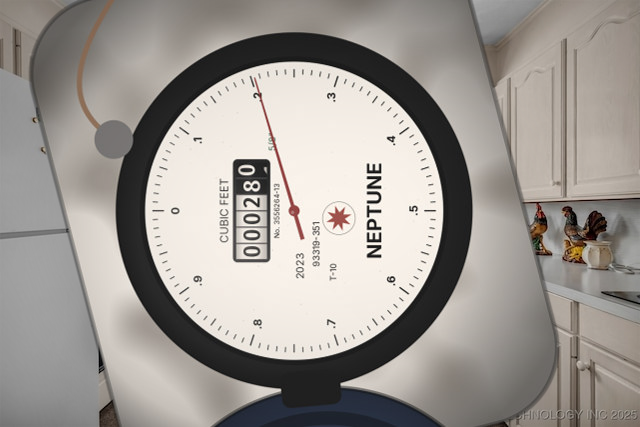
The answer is 280.20 ft³
